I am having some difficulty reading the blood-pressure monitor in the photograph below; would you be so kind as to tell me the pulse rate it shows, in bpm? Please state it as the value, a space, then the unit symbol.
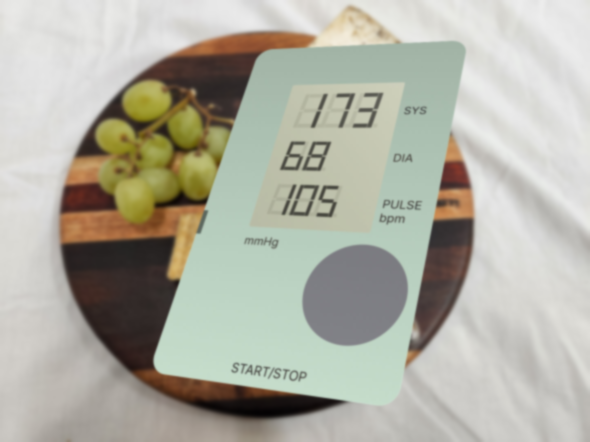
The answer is 105 bpm
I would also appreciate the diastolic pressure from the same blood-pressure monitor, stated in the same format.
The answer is 68 mmHg
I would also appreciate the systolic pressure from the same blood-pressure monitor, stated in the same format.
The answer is 173 mmHg
